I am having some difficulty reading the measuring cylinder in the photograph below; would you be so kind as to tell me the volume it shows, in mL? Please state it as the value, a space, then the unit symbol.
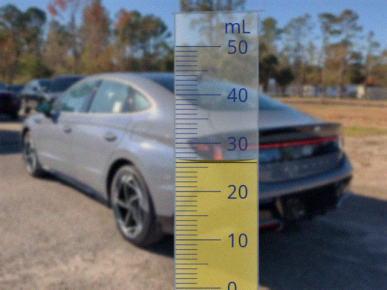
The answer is 26 mL
